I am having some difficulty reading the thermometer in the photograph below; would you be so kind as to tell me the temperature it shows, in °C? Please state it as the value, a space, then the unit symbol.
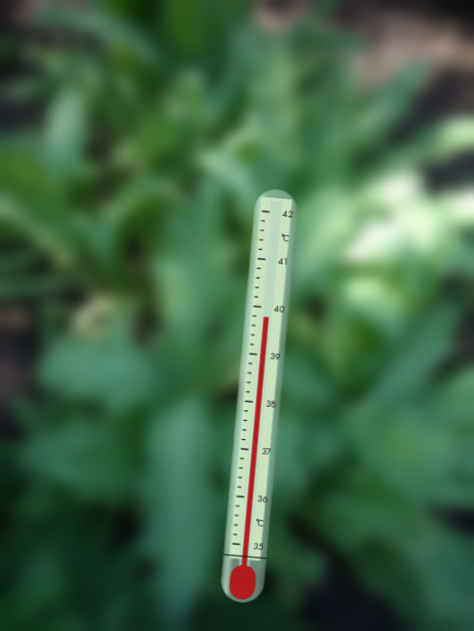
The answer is 39.8 °C
